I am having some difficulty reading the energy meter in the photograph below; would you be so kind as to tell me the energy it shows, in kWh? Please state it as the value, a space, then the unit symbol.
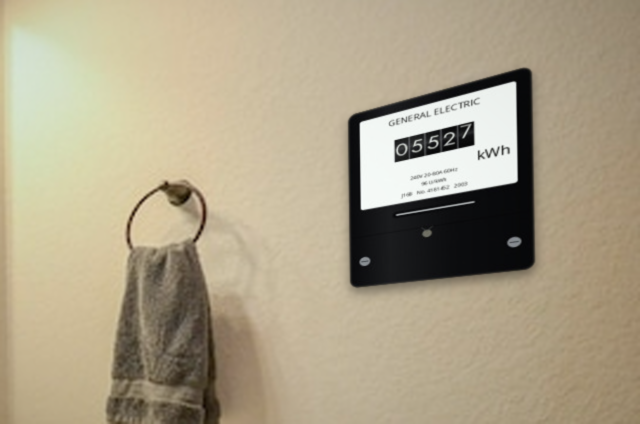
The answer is 5527 kWh
